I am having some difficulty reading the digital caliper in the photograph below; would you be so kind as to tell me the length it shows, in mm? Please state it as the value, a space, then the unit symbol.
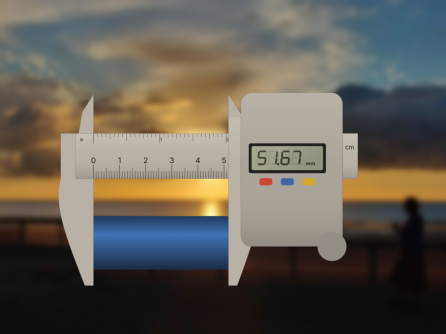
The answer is 51.67 mm
